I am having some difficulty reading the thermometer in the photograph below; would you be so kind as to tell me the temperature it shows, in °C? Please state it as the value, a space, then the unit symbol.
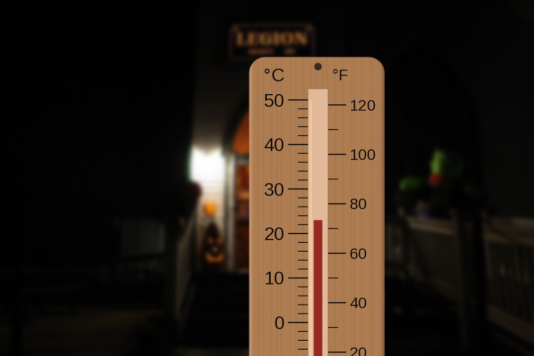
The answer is 23 °C
